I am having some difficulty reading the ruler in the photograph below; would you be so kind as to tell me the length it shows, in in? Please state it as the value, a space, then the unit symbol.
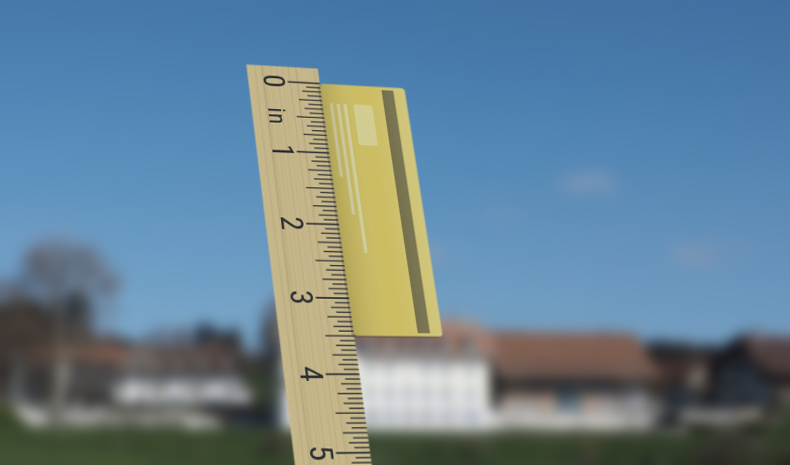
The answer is 3.5 in
